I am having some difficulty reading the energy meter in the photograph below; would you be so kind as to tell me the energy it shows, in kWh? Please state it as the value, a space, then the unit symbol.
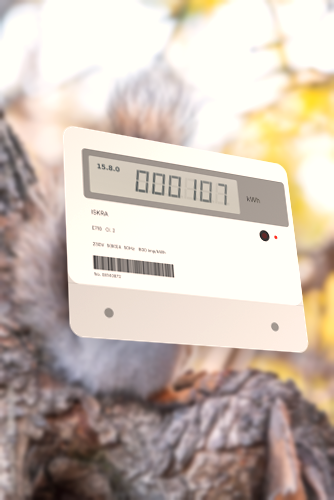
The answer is 107 kWh
